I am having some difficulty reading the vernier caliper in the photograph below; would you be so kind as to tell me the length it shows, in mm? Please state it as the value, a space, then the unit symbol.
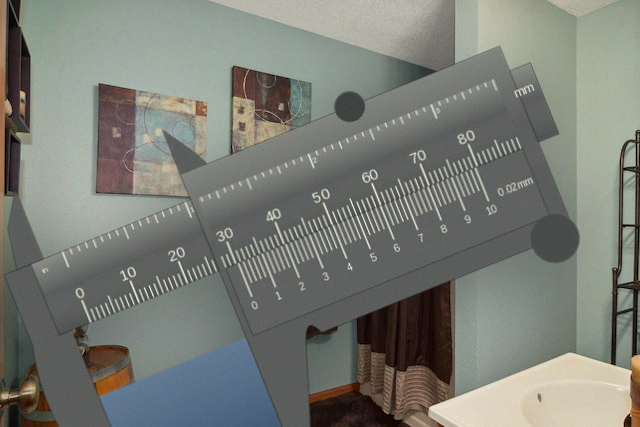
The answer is 30.5 mm
